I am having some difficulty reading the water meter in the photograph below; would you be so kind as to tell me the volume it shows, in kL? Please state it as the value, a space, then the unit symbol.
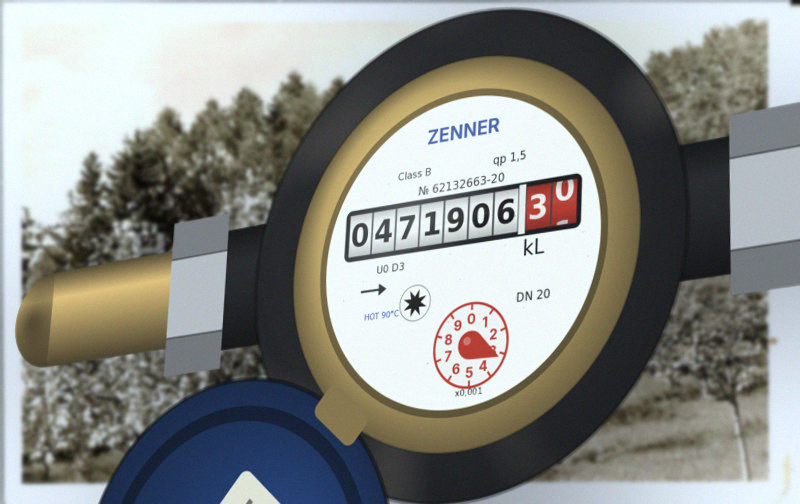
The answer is 471906.303 kL
